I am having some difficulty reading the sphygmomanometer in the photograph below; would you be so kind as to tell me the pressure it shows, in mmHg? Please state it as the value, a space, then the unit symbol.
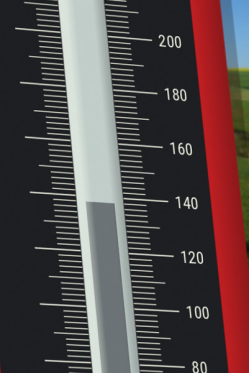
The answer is 138 mmHg
